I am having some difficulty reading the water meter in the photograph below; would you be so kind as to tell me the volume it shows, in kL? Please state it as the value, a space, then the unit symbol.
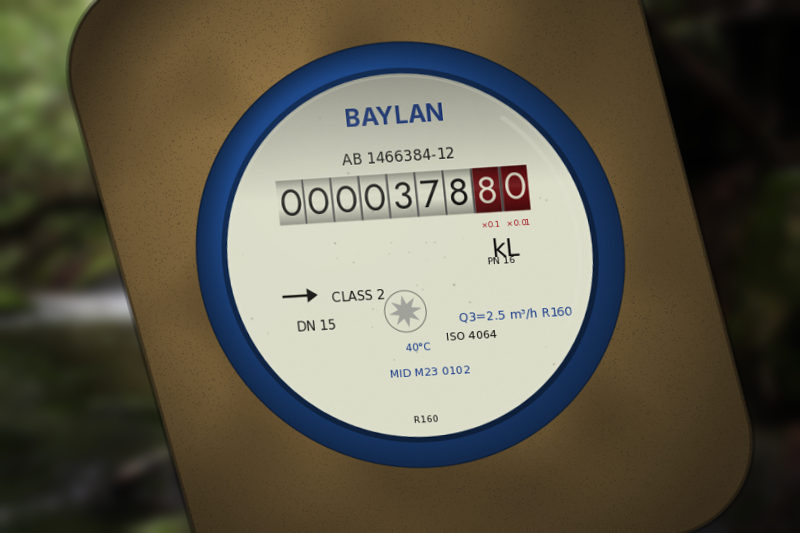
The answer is 378.80 kL
